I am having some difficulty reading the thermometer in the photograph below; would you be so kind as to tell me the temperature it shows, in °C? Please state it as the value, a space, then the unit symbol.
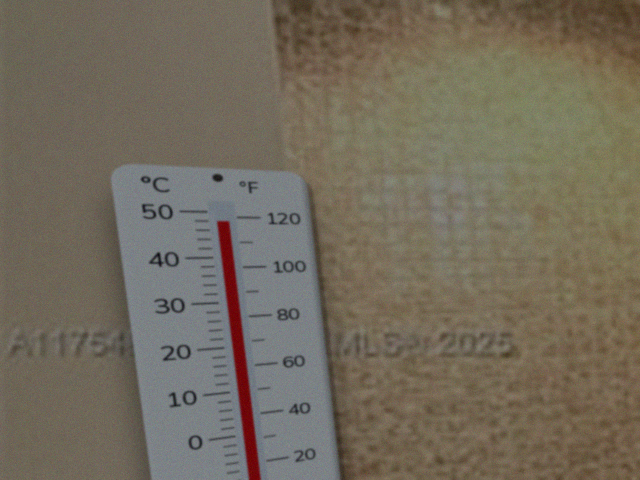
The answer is 48 °C
